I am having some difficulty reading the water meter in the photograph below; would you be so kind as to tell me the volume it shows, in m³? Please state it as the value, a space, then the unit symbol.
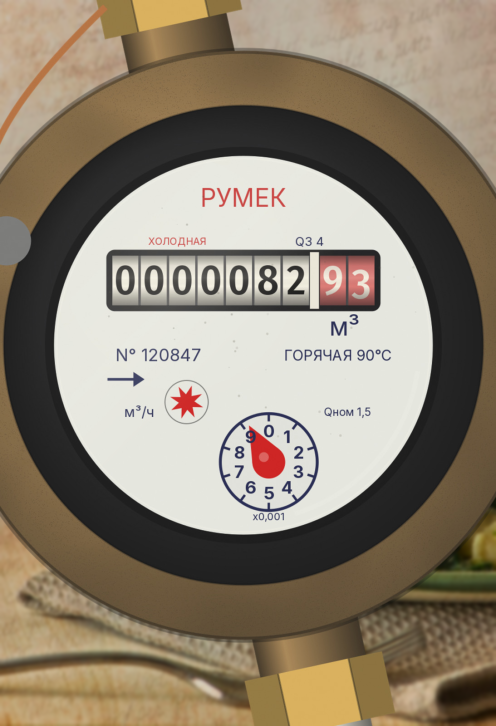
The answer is 82.929 m³
